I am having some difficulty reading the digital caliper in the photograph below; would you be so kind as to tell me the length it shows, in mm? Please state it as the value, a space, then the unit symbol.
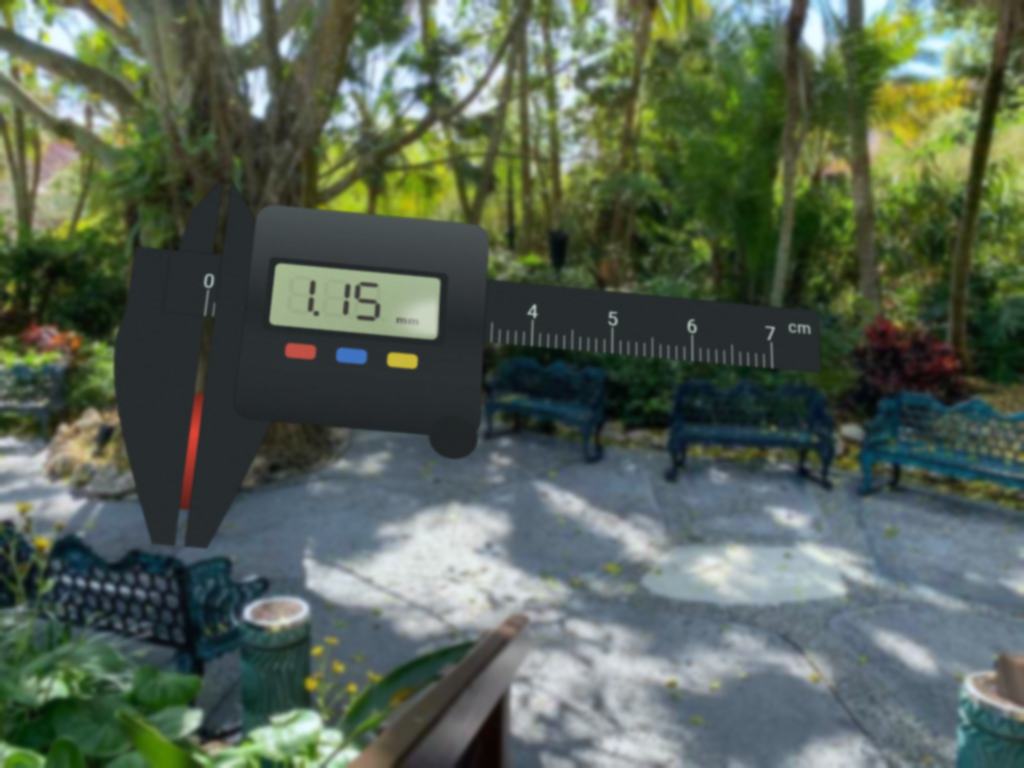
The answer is 1.15 mm
